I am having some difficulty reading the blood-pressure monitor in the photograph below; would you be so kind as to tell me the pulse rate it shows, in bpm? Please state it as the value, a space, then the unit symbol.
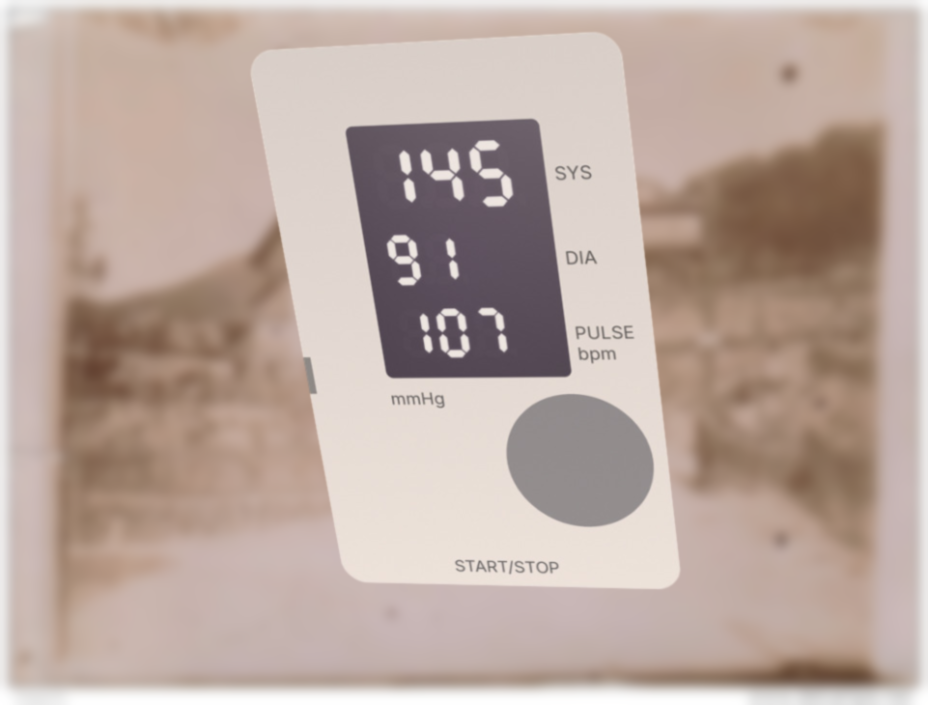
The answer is 107 bpm
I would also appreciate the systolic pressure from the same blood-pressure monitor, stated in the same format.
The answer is 145 mmHg
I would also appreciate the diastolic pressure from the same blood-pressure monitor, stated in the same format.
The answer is 91 mmHg
